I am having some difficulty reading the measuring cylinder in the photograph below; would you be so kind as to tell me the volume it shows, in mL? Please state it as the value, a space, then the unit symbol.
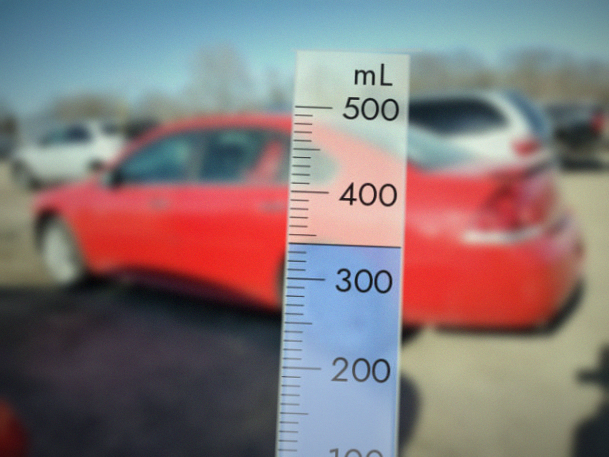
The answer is 340 mL
